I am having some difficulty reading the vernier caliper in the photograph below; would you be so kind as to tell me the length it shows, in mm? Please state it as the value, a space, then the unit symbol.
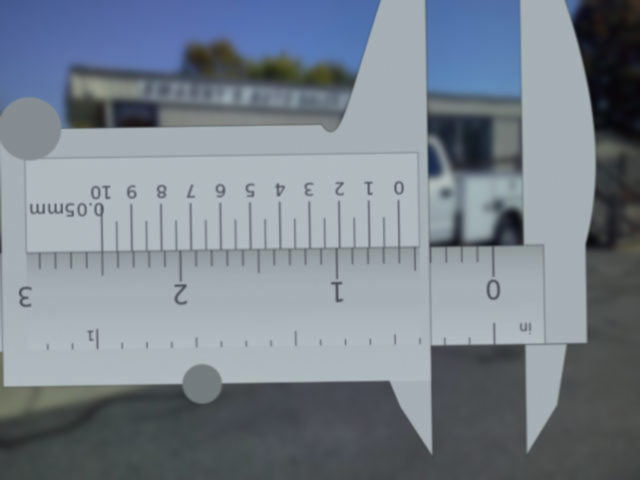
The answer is 6.0 mm
